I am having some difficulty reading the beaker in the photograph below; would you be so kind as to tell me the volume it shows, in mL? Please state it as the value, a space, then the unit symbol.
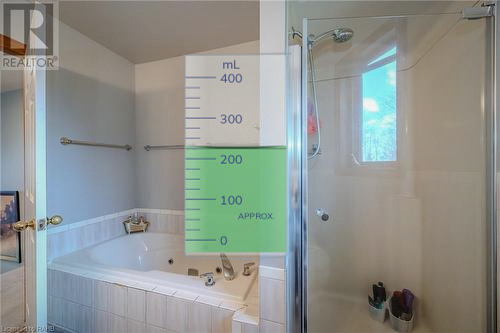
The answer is 225 mL
